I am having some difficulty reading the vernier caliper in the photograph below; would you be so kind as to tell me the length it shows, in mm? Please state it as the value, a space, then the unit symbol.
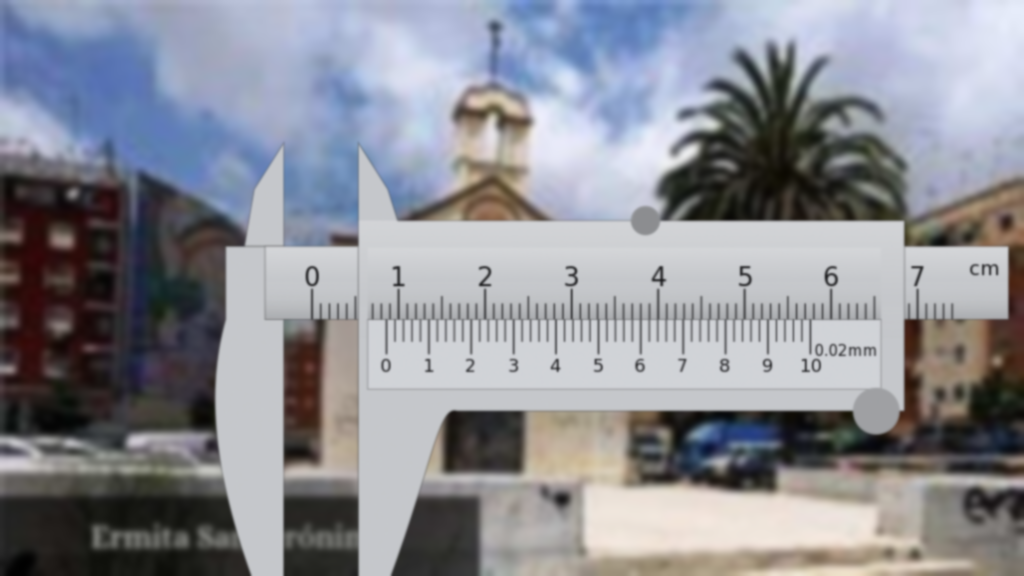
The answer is 8.6 mm
